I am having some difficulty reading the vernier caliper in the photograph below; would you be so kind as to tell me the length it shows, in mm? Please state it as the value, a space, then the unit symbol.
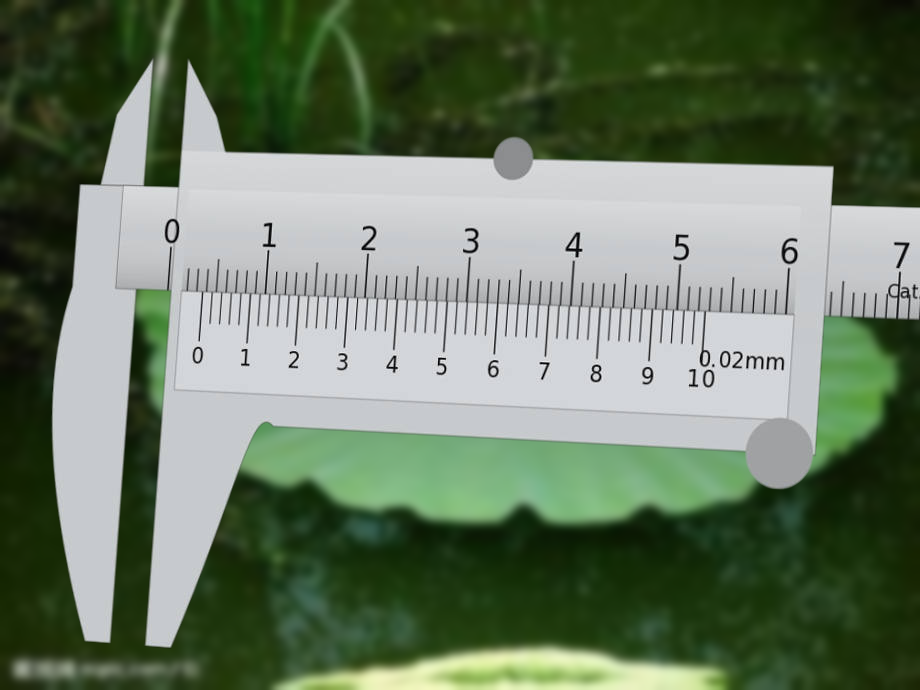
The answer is 3.6 mm
